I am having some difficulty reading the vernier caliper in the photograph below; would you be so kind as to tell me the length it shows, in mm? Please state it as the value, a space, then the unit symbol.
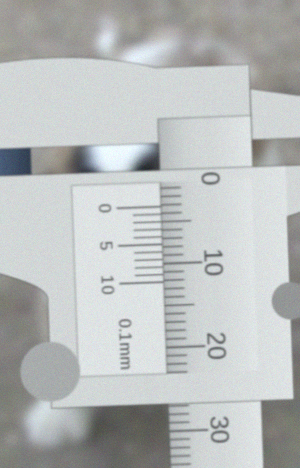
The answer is 3.2 mm
